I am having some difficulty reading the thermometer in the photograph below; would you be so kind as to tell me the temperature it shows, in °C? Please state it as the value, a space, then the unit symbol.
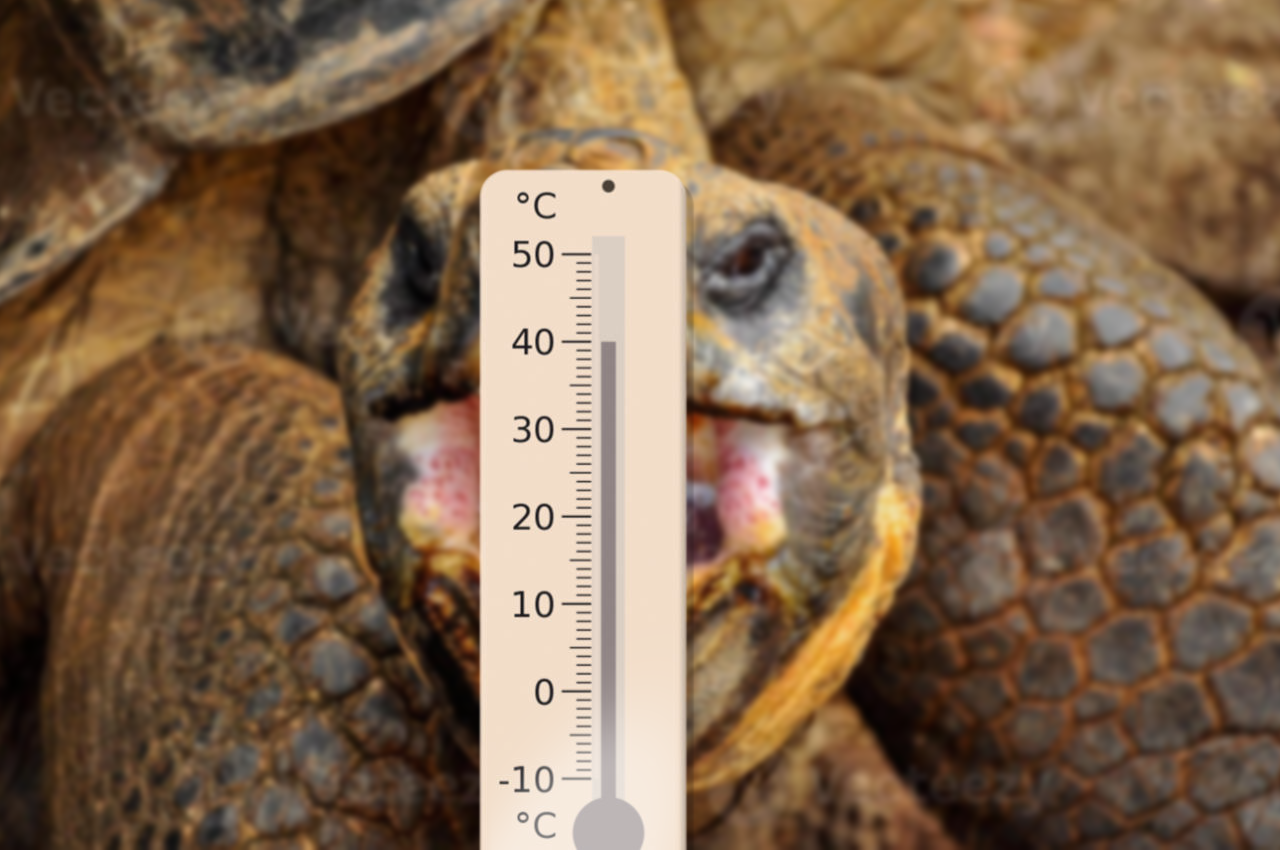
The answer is 40 °C
